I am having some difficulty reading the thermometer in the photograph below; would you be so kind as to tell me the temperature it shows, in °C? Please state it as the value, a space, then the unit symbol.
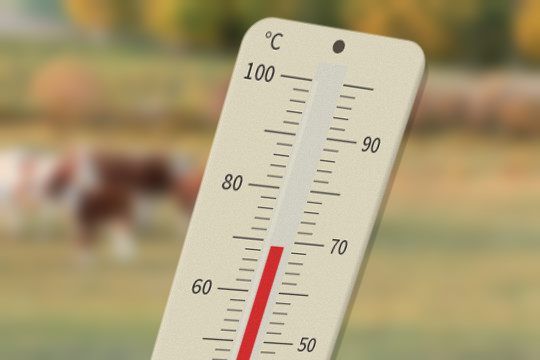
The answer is 69 °C
